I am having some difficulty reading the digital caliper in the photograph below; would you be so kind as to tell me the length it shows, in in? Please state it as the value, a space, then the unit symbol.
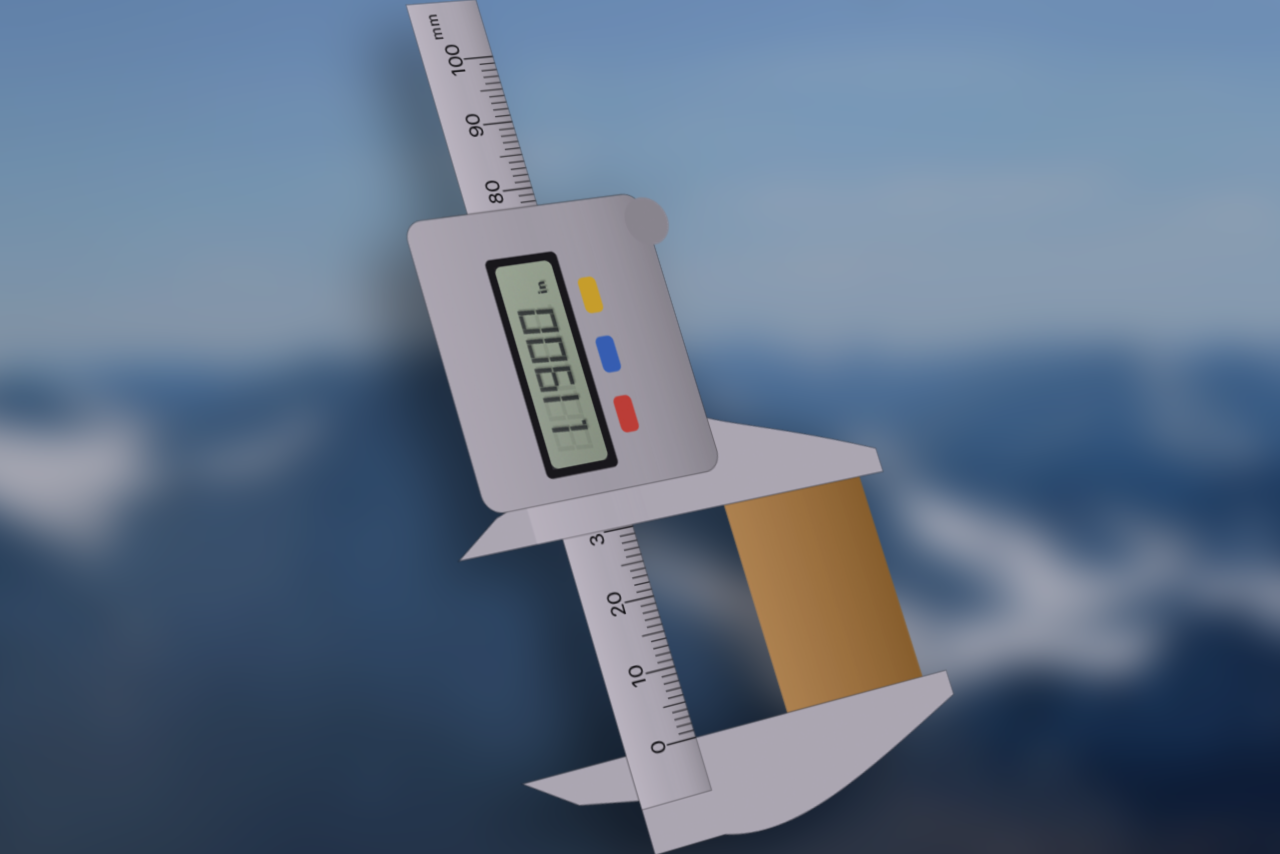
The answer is 1.1900 in
